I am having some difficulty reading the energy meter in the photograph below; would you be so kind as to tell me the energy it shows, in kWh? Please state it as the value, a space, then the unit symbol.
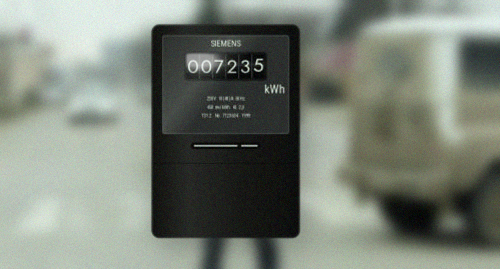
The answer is 7235 kWh
